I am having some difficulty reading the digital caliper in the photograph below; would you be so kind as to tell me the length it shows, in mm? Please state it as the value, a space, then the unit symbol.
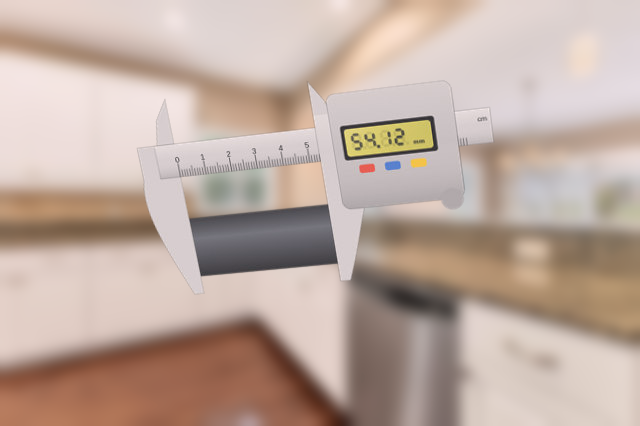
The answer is 54.12 mm
